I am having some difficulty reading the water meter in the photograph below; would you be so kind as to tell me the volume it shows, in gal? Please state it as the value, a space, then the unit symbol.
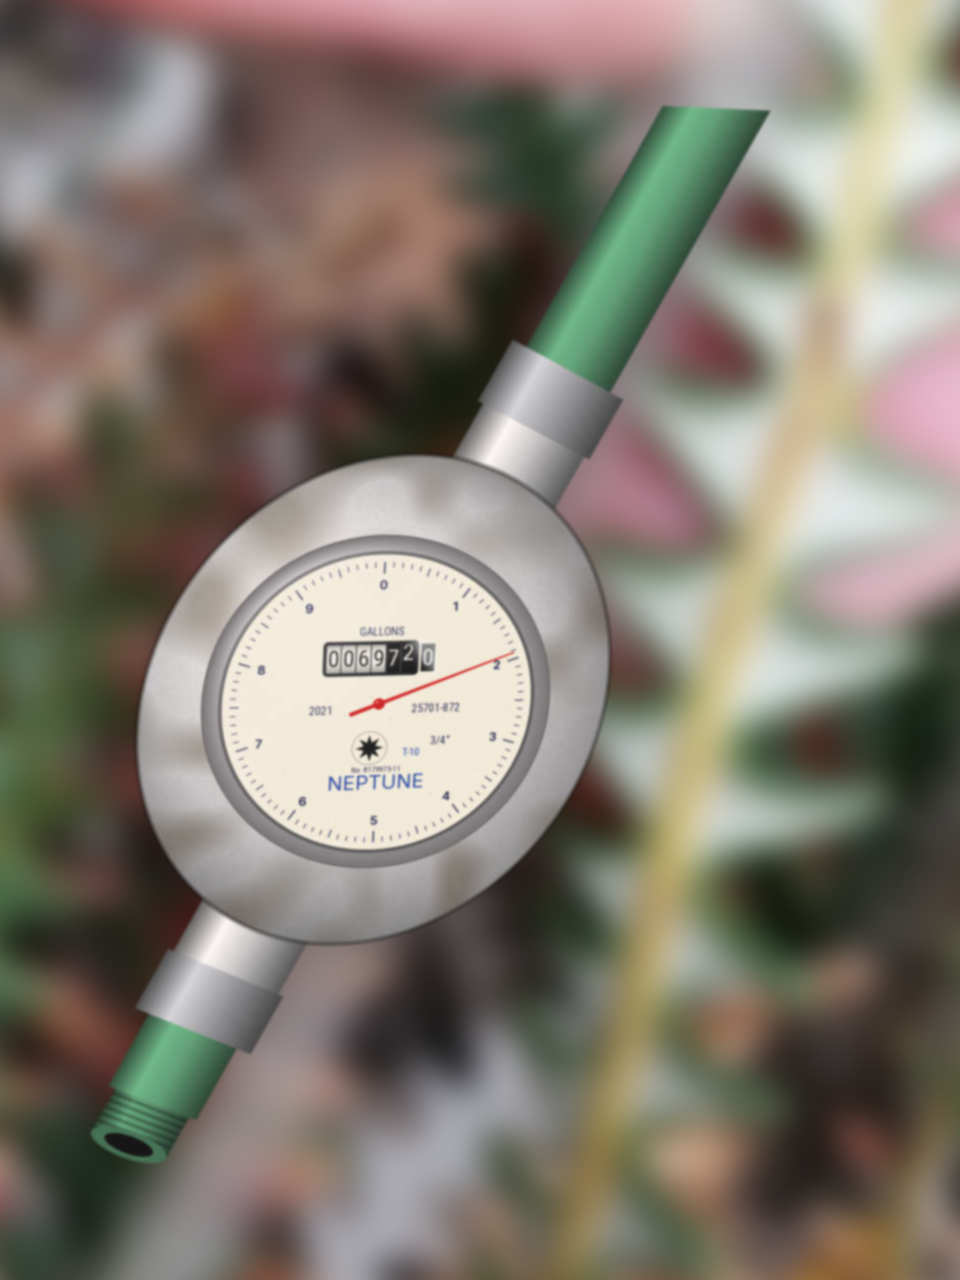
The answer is 69721.9 gal
